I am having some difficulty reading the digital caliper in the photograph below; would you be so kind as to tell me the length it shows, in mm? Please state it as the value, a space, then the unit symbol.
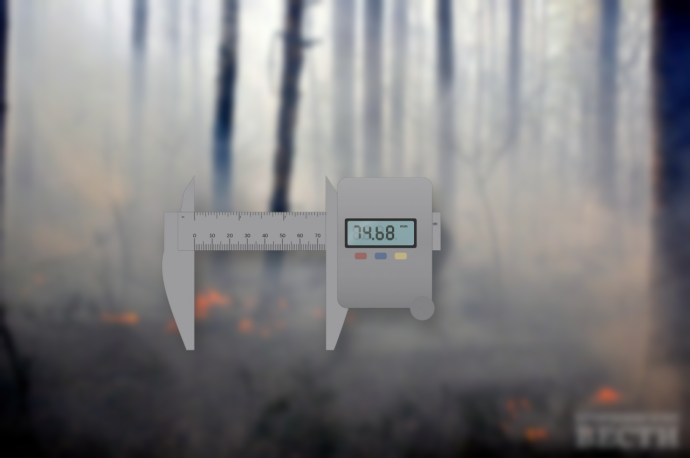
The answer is 74.68 mm
